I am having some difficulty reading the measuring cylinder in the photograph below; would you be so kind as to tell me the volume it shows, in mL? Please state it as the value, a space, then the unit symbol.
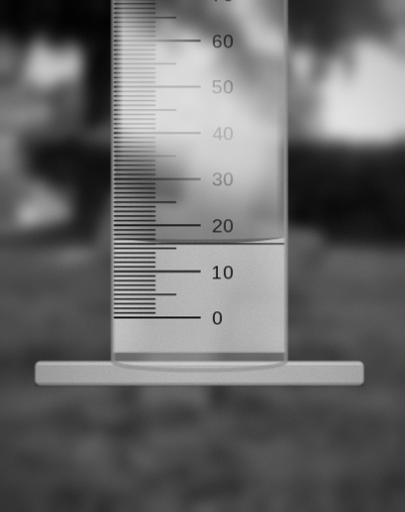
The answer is 16 mL
